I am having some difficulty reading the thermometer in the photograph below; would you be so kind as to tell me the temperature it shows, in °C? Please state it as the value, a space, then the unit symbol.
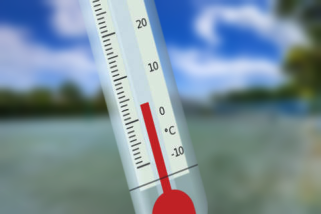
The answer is 3 °C
